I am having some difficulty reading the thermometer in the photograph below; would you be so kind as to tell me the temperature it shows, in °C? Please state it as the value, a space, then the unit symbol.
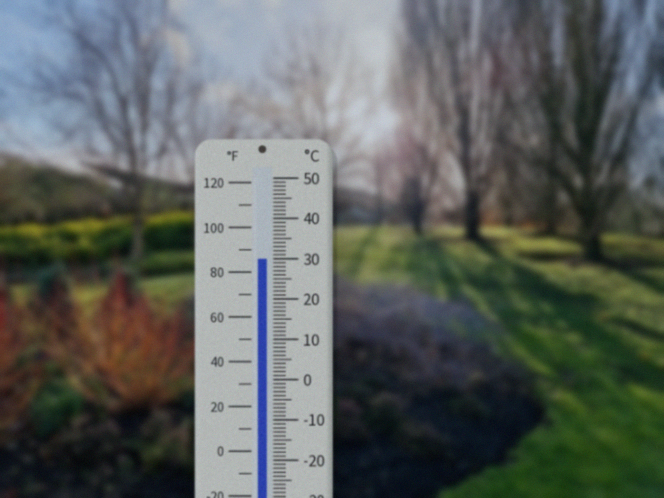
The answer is 30 °C
